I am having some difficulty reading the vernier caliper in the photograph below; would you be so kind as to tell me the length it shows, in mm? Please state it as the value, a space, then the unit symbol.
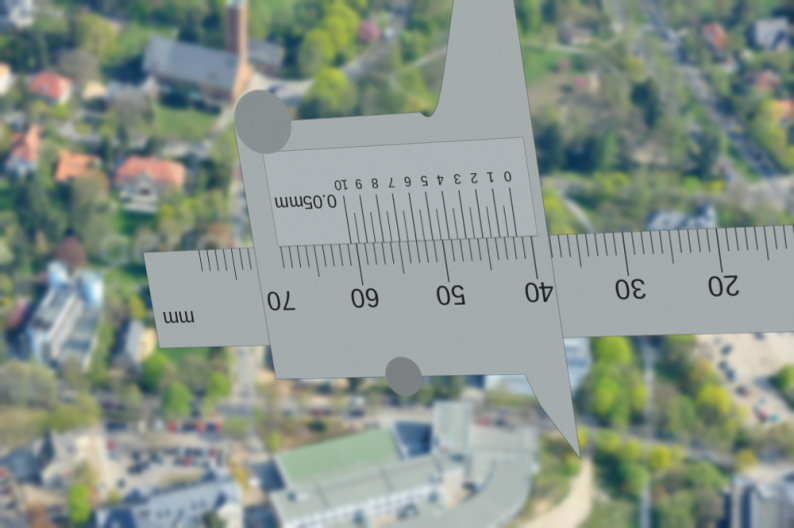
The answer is 41.6 mm
